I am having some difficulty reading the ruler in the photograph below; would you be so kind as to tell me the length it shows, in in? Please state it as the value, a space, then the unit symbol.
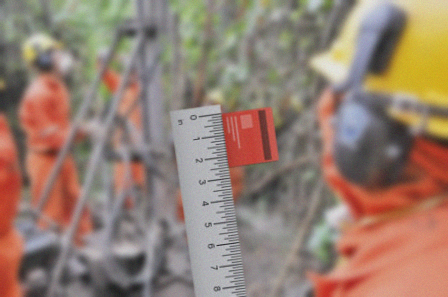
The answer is 2.5 in
